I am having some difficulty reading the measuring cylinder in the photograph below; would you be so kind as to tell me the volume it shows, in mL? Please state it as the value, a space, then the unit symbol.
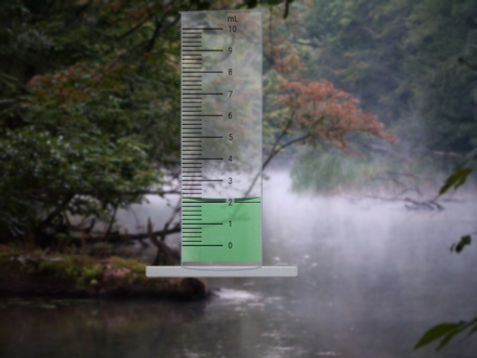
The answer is 2 mL
